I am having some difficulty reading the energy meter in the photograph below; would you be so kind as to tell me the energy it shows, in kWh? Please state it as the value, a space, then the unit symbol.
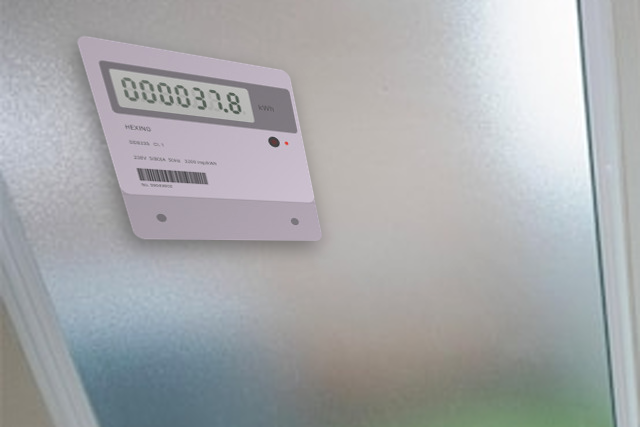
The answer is 37.8 kWh
